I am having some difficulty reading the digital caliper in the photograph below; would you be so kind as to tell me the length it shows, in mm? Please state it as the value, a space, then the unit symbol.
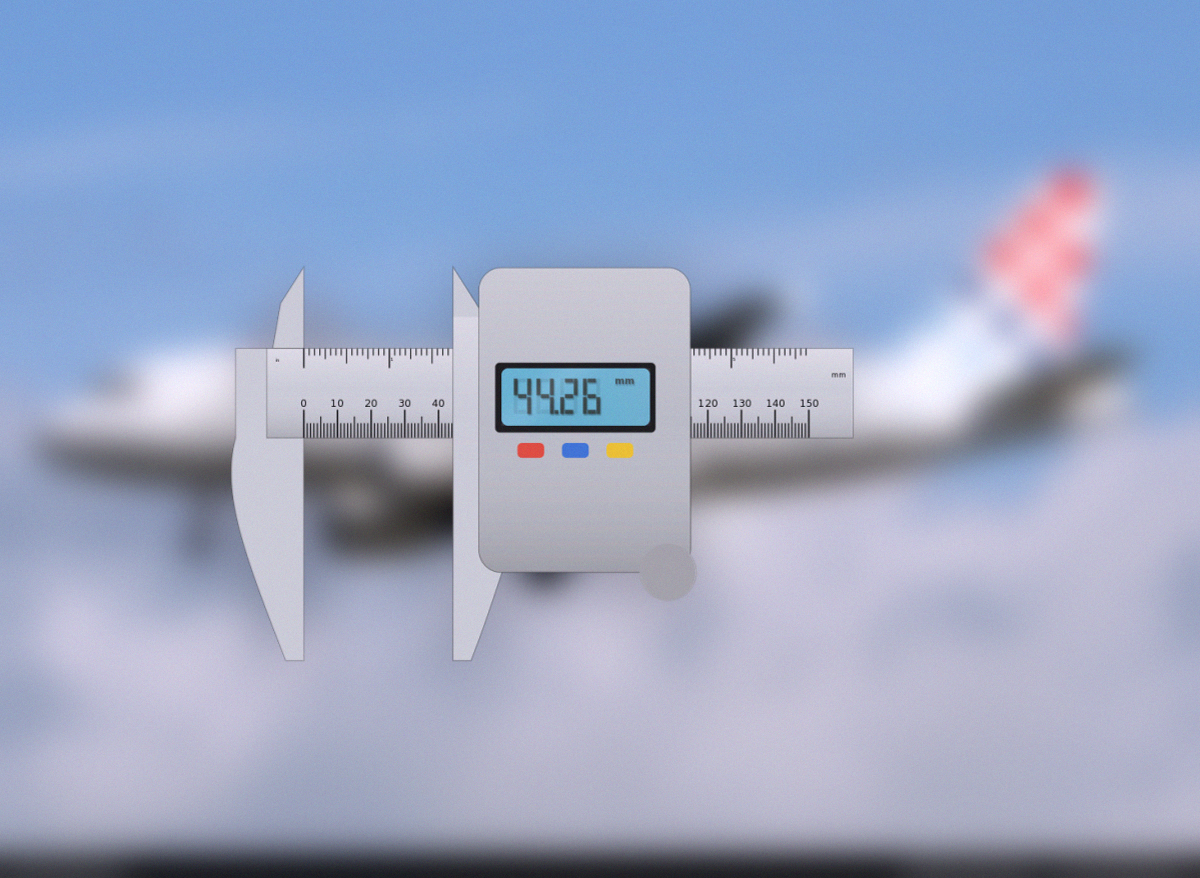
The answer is 44.26 mm
